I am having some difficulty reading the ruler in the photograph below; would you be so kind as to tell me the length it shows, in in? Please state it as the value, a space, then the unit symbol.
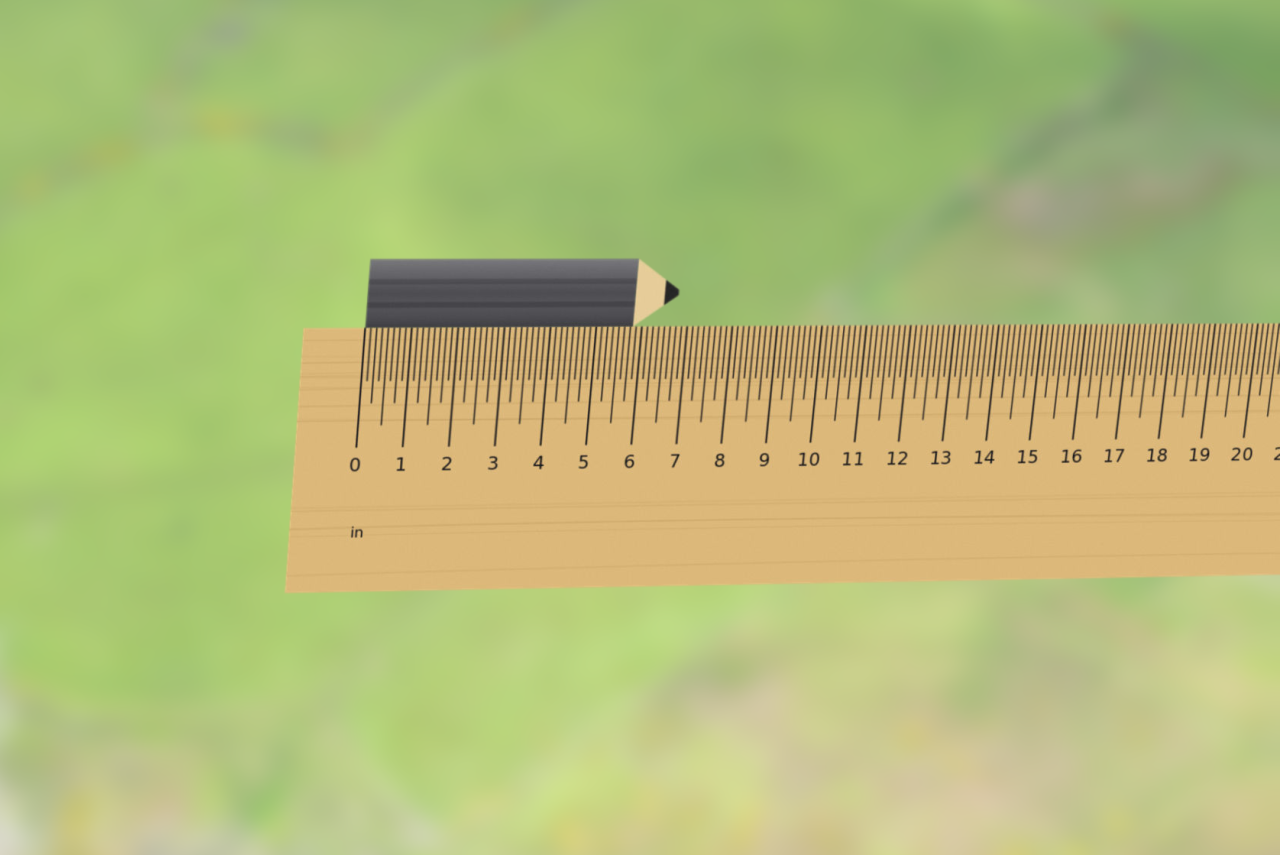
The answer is 6.75 in
